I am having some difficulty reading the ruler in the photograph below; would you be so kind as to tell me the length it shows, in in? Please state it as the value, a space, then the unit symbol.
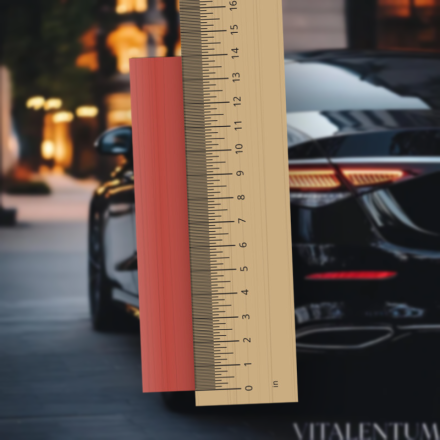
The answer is 14 in
